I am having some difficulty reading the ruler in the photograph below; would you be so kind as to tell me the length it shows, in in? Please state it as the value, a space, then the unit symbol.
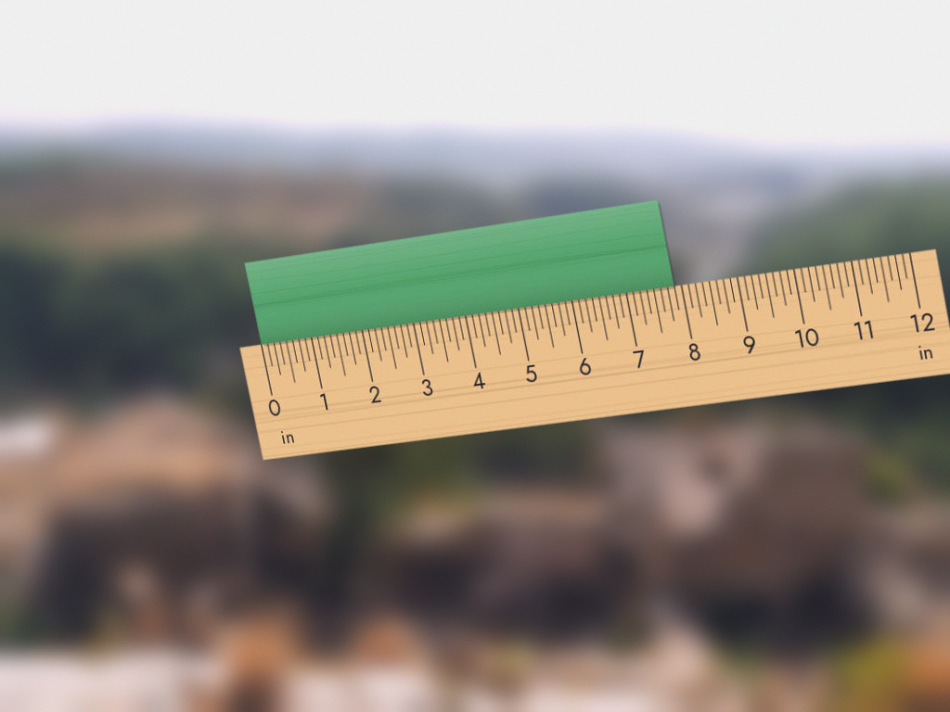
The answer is 7.875 in
